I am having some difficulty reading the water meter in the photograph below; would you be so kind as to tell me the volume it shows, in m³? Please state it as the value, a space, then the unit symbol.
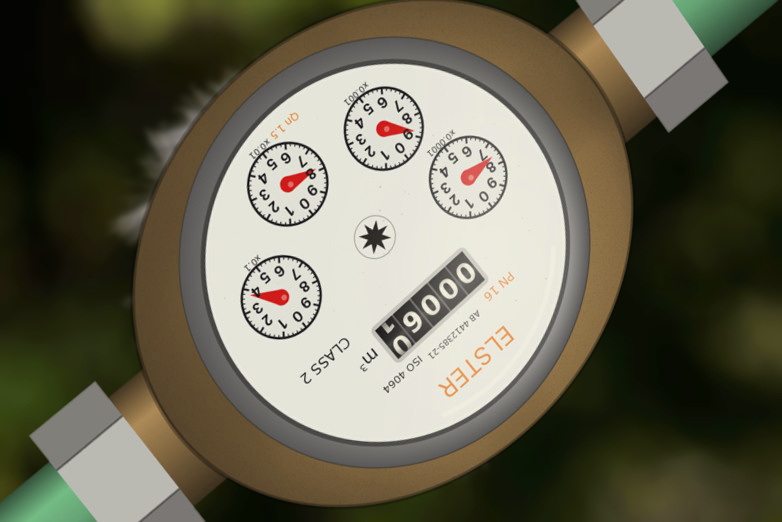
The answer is 60.3787 m³
